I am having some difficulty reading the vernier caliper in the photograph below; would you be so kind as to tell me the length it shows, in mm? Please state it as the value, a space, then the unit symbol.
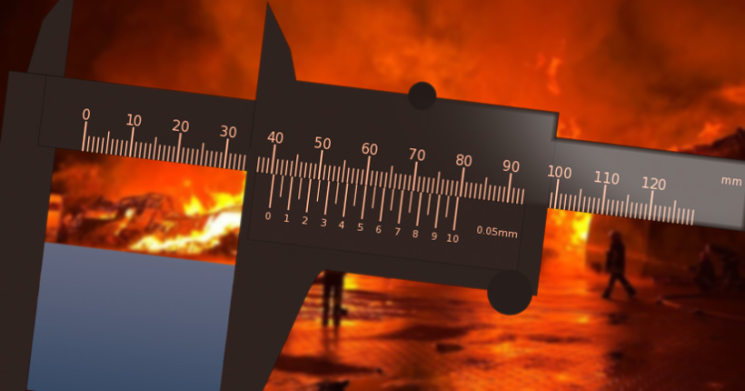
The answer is 40.5 mm
